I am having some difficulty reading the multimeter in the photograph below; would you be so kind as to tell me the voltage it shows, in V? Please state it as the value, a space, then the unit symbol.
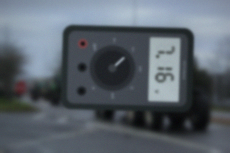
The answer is 7.16 V
